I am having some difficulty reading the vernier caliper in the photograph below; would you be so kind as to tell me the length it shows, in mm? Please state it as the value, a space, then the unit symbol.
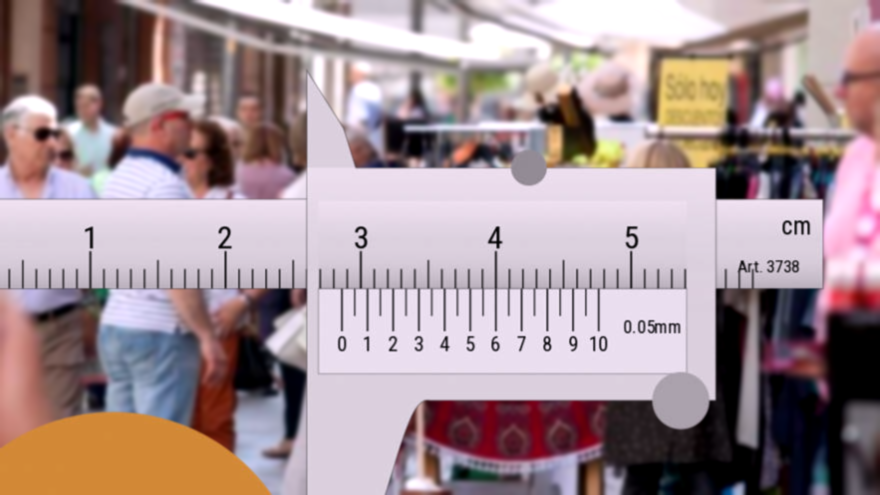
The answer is 28.6 mm
